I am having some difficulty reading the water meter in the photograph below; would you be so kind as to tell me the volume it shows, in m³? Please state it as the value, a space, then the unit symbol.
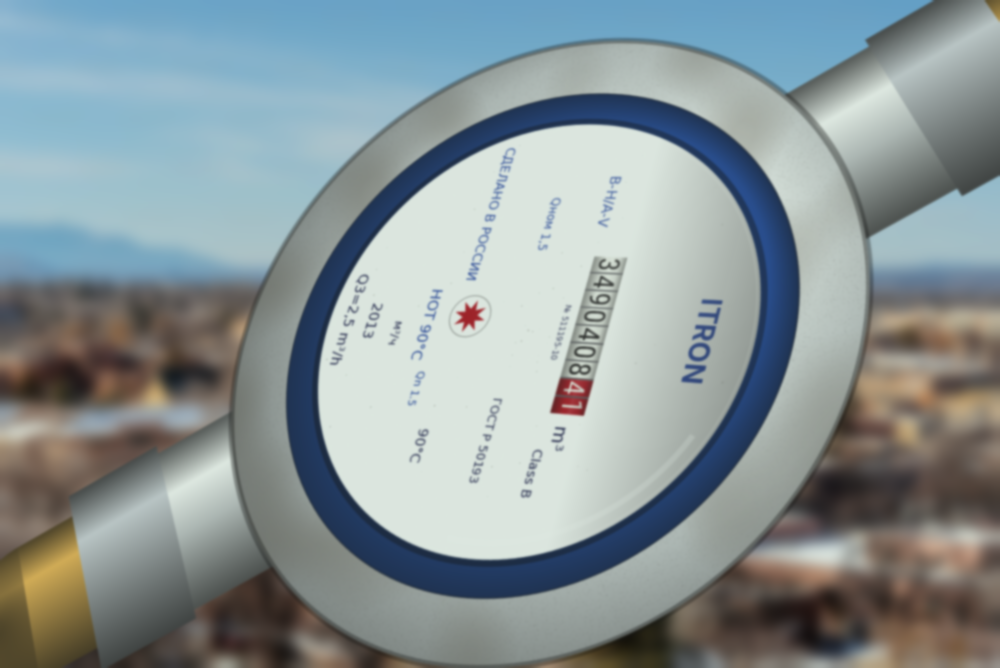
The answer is 3490408.41 m³
